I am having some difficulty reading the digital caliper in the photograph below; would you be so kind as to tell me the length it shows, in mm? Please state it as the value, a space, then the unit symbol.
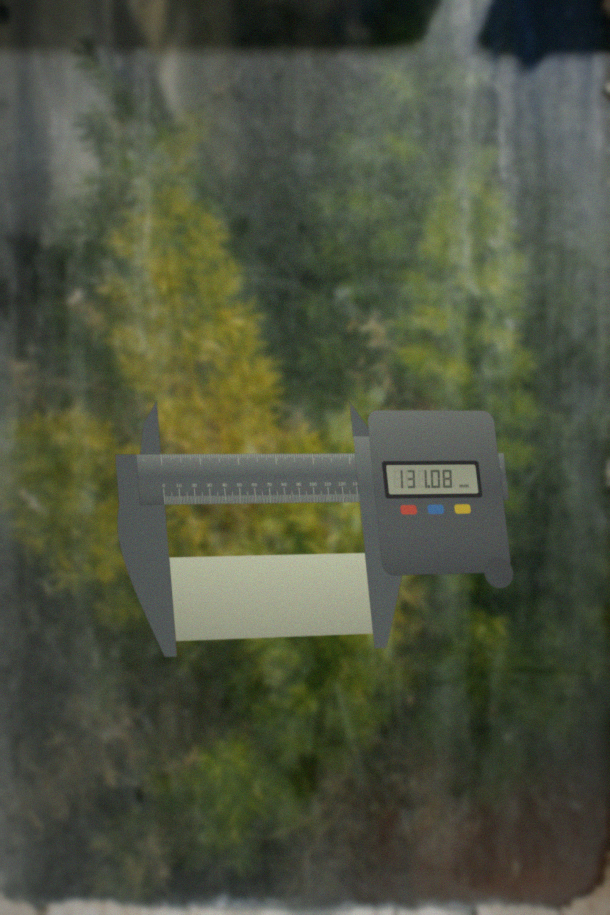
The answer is 131.08 mm
